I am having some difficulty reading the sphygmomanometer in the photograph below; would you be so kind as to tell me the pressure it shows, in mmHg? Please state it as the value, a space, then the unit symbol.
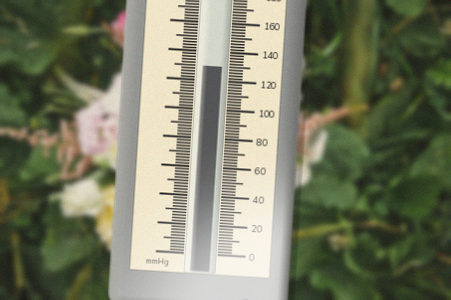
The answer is 130 mmHg
